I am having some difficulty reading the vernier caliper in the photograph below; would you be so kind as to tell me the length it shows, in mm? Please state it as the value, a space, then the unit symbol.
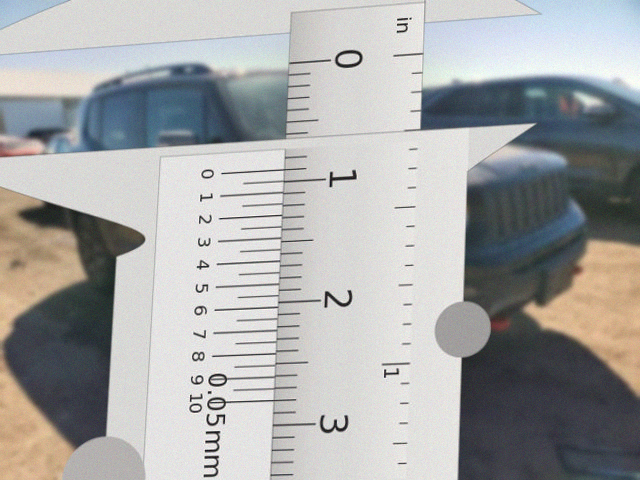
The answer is 9.0 mm
